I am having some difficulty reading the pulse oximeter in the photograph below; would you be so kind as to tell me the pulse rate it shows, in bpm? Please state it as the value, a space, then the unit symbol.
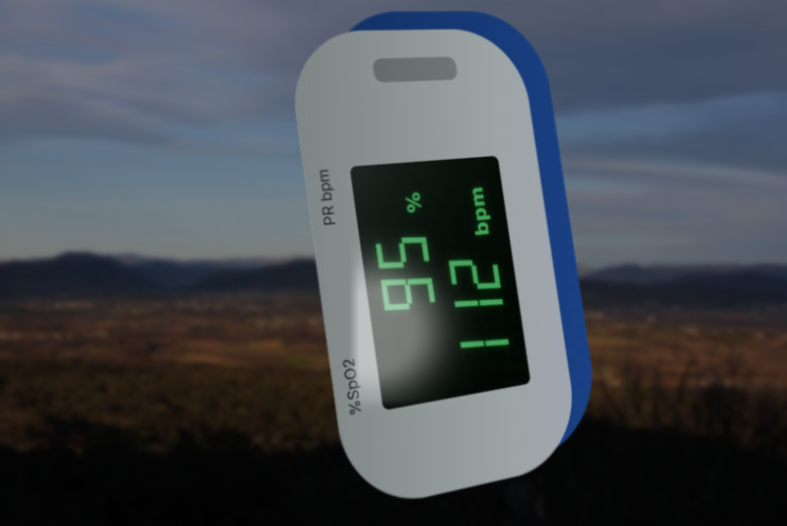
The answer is 112 bpm
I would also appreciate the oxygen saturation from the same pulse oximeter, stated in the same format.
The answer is 95 %
